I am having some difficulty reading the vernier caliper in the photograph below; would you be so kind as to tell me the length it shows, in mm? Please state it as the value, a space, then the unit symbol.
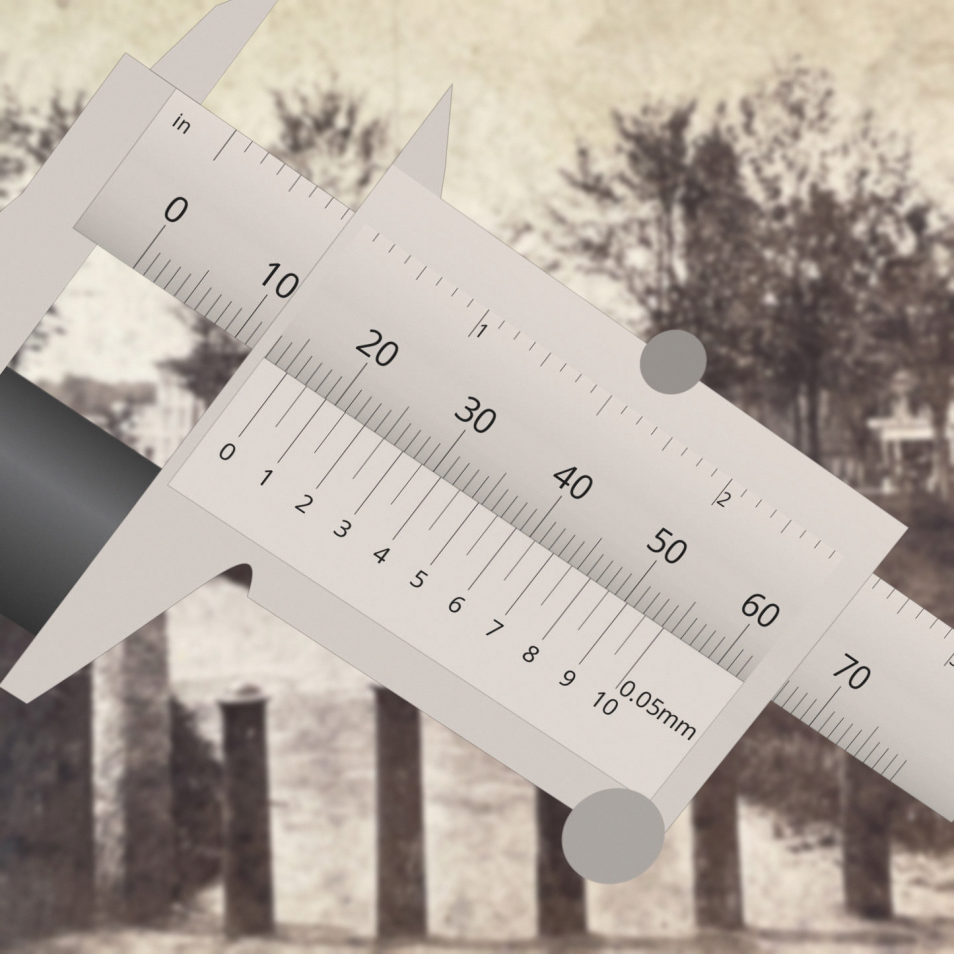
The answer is 15.2 mm
